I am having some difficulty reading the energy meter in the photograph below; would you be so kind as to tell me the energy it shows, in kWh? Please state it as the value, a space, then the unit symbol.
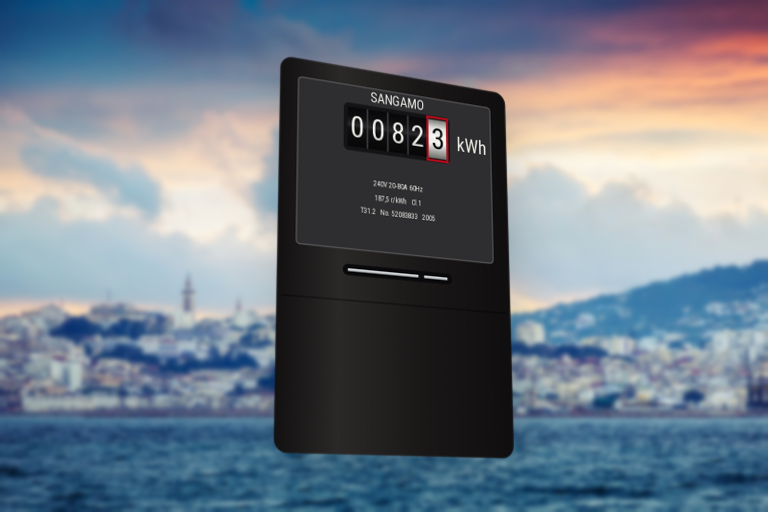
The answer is 82.3 kWh
